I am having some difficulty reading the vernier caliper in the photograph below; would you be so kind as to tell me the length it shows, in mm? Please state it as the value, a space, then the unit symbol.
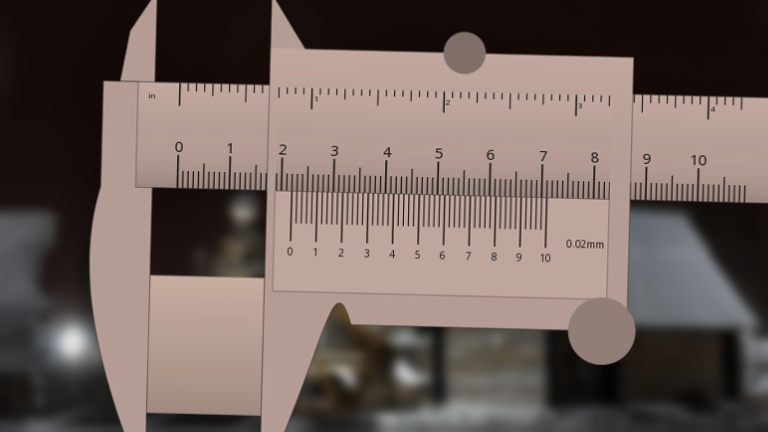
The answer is 22.0 mm
